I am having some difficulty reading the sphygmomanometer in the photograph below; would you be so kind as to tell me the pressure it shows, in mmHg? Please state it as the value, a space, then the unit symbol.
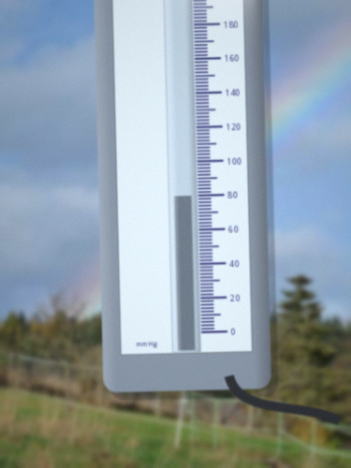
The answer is 80 mmHg
